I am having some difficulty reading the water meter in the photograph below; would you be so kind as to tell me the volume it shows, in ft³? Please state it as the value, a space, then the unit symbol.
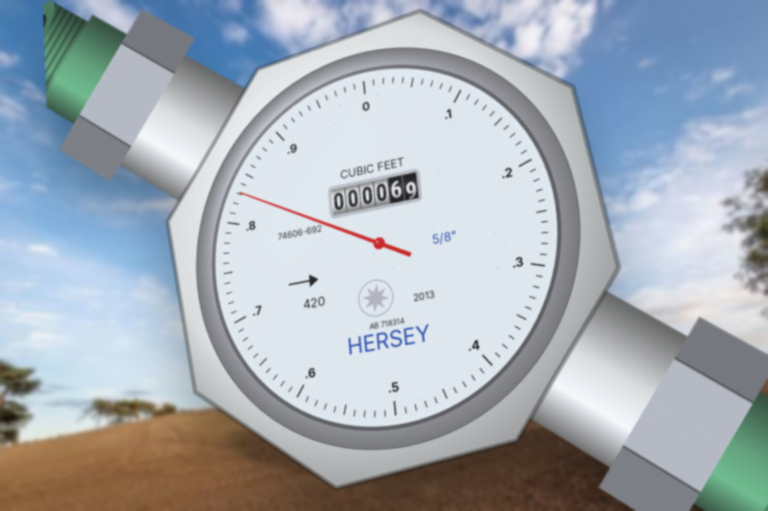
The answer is 68.83 ft³
